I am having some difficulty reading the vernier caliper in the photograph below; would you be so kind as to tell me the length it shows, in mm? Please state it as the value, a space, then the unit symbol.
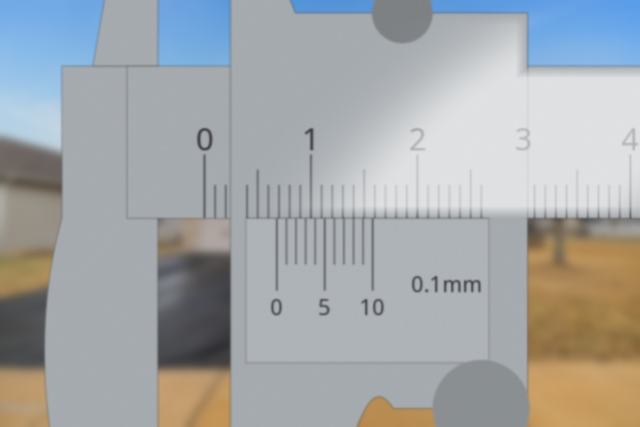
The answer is 6.8 mm
